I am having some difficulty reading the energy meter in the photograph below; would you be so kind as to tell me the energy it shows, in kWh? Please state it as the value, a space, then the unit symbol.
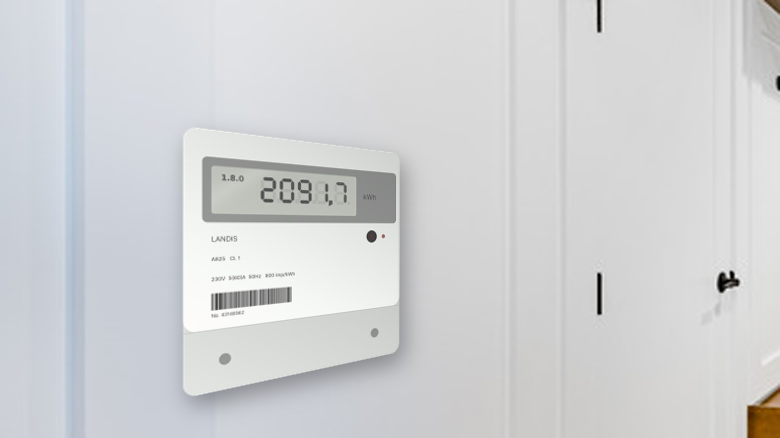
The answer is 2091.7 kWh
